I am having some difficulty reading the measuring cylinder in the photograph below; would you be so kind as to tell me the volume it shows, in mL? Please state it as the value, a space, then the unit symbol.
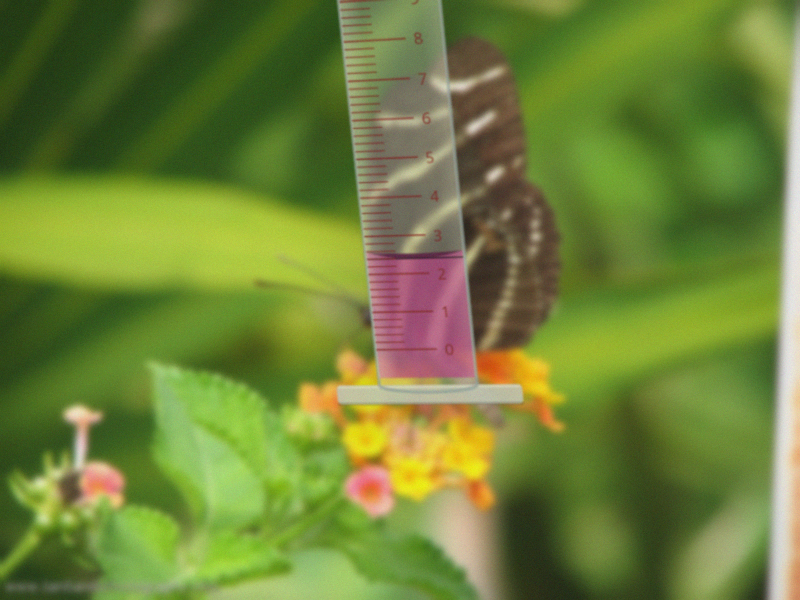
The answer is 2.4 mL
